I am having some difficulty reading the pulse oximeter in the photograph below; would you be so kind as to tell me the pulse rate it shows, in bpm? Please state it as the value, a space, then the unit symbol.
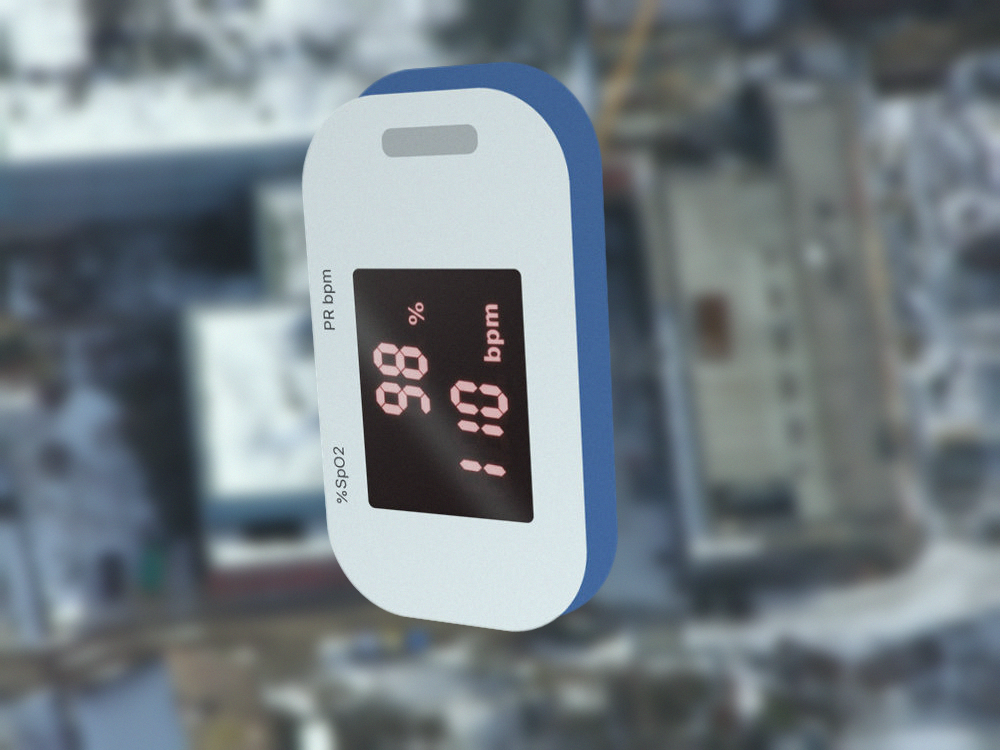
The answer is 110 bpm
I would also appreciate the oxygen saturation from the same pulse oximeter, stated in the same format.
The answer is 98 %
